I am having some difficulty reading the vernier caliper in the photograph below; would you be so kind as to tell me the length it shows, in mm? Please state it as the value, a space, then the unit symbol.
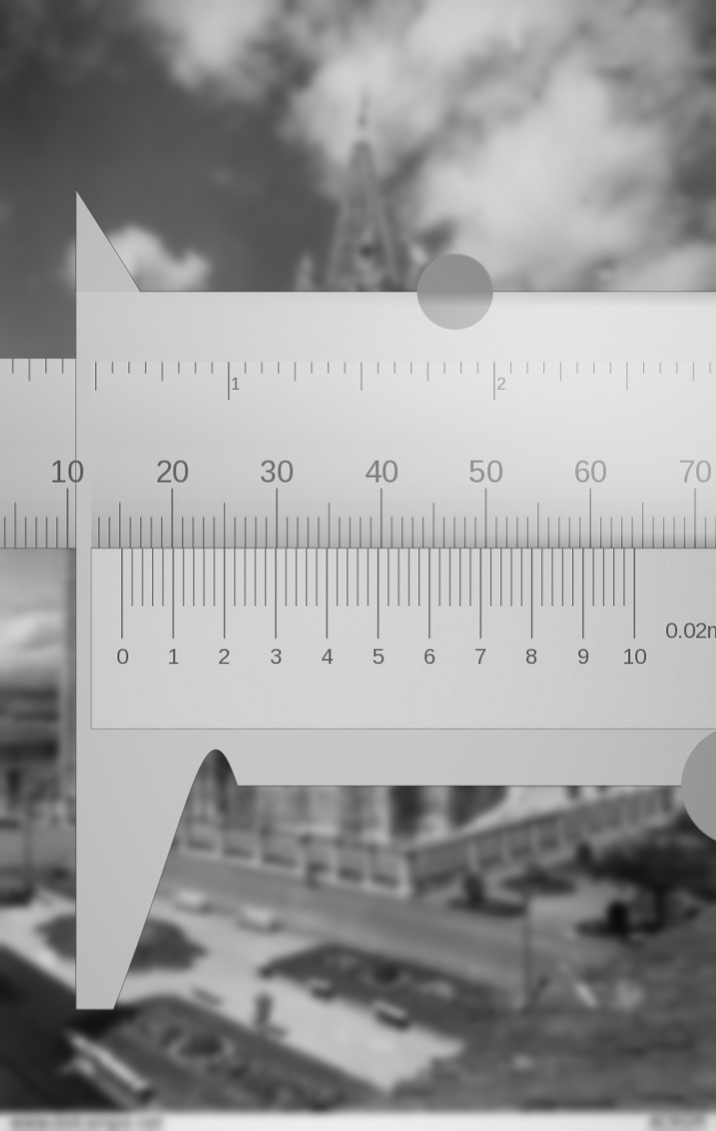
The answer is 15.2 mm
